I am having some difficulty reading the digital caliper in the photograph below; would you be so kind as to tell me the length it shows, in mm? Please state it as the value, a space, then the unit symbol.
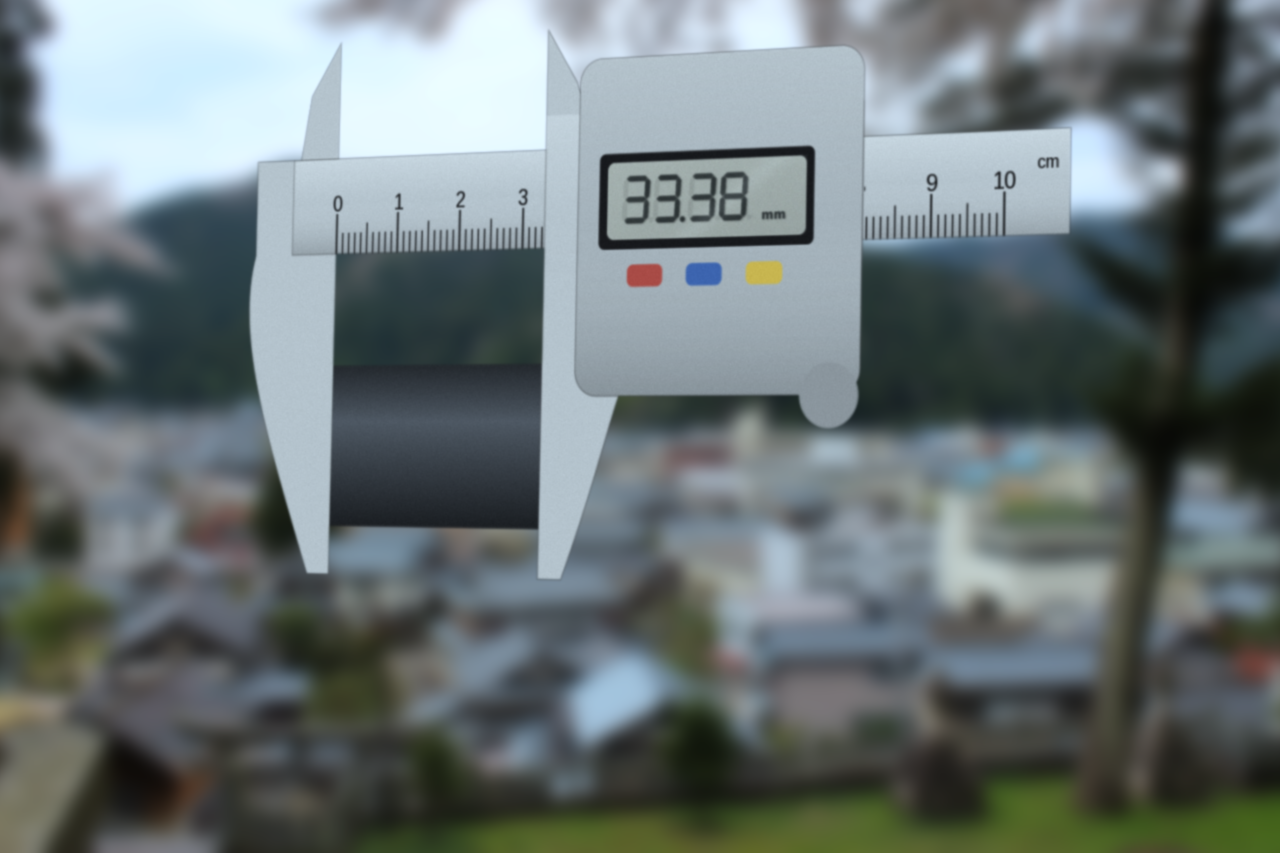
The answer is 33.38 mm
